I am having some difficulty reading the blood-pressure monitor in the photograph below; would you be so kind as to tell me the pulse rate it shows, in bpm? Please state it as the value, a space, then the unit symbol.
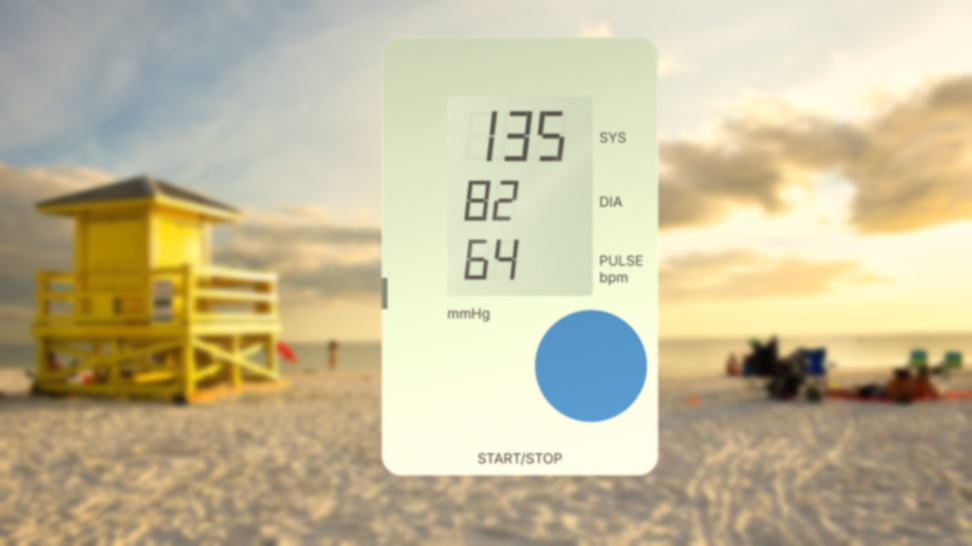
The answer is 64 bpm
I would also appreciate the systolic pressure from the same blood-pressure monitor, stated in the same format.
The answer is 135 mmHg
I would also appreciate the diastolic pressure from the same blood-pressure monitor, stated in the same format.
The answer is 82 mmHg
